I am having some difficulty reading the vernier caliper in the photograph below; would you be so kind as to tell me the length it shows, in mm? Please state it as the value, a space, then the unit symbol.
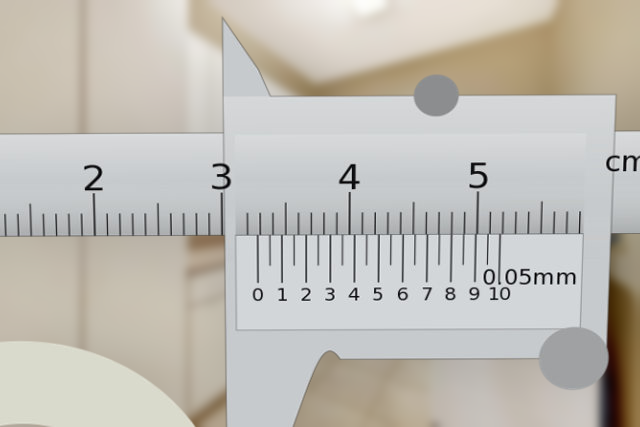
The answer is 32.8 mm
